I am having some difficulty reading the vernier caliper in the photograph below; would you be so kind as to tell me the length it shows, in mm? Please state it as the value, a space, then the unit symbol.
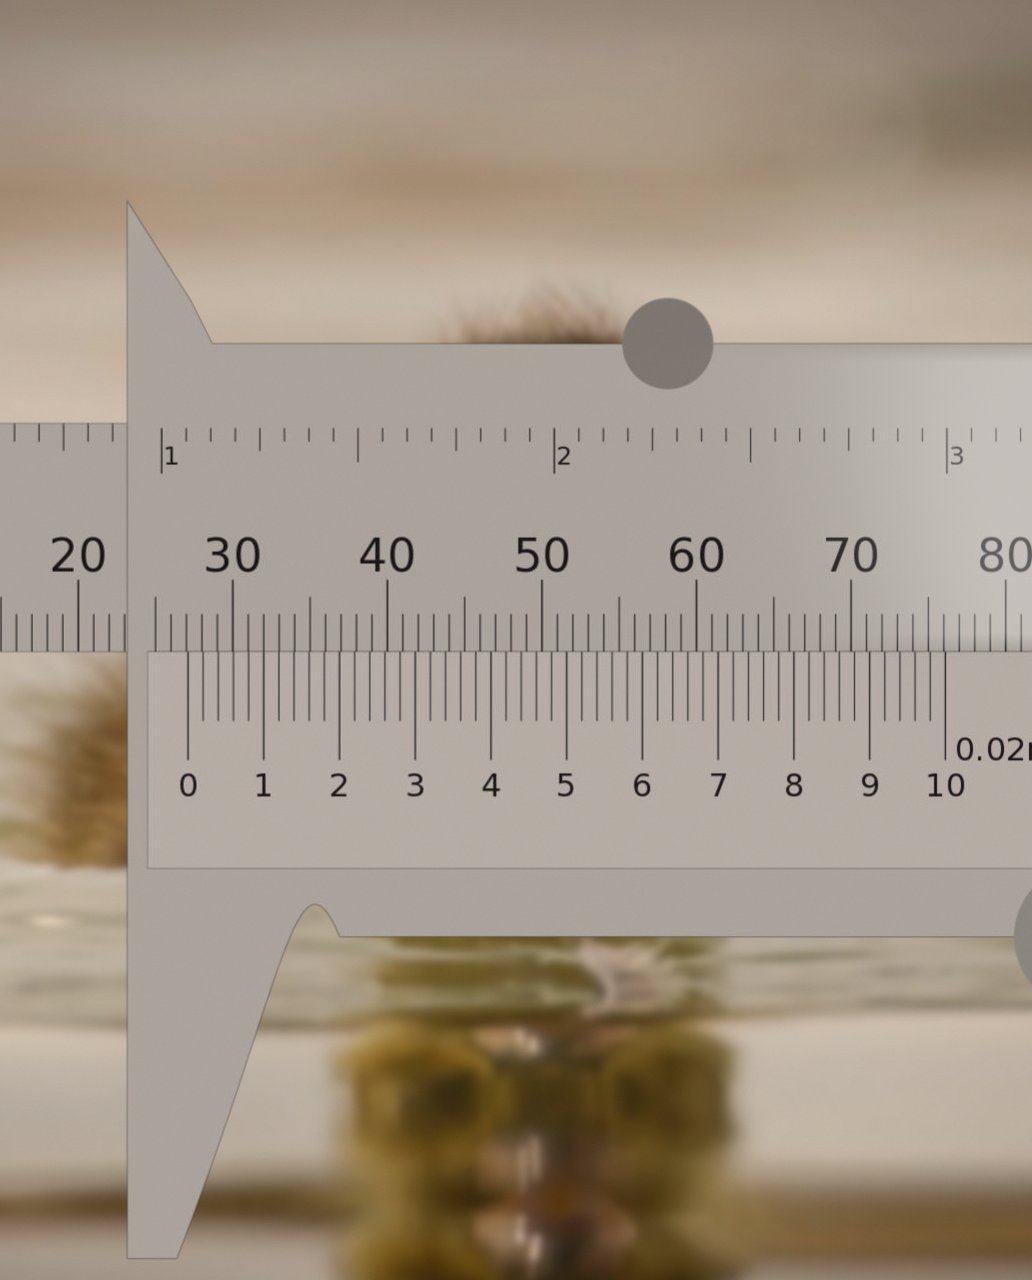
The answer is 27.1 mm
